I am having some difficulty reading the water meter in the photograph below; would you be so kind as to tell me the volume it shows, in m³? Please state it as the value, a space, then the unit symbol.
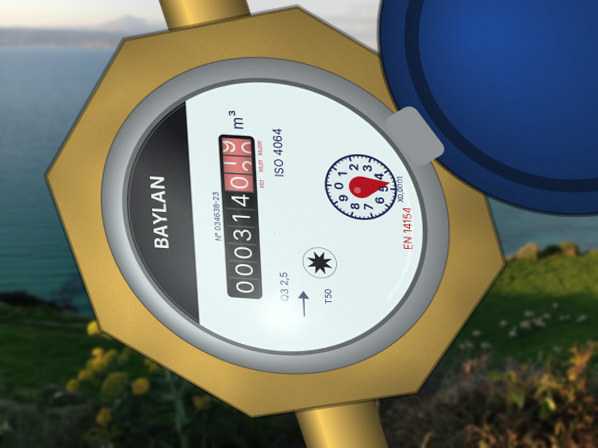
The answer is 314.0194 m³
